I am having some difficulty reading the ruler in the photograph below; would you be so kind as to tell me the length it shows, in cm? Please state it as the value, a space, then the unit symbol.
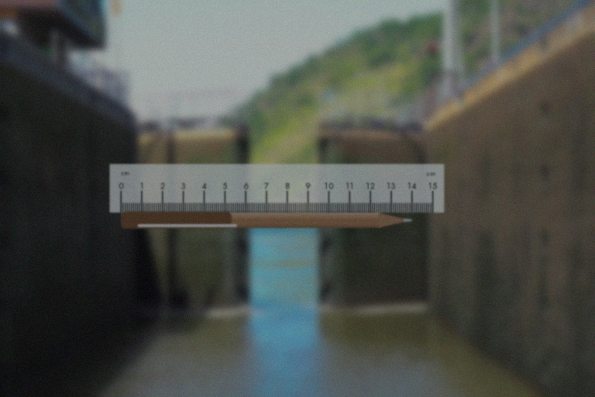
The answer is 14 cm
